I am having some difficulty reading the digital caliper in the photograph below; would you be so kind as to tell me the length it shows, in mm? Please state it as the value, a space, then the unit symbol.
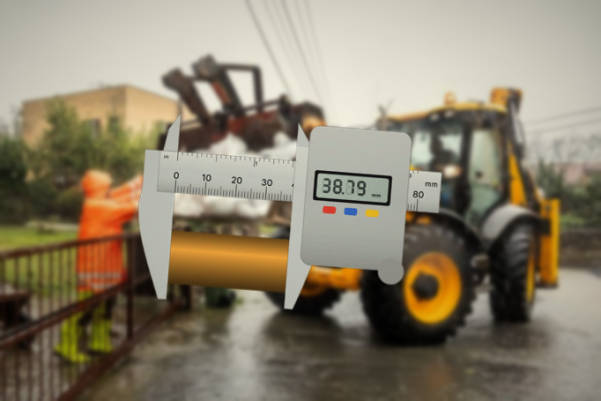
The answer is 38.79 mm
